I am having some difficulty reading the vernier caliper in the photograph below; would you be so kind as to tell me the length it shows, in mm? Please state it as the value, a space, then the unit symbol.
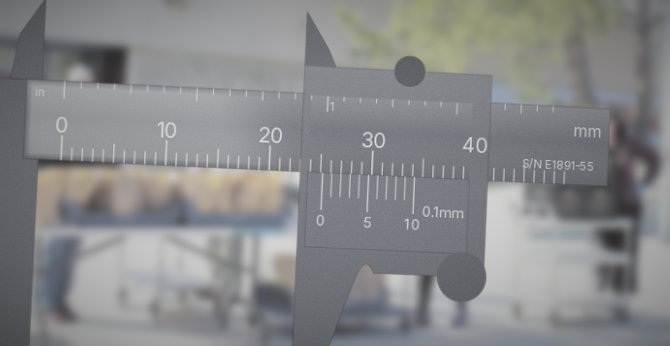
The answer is 25.2 mm
